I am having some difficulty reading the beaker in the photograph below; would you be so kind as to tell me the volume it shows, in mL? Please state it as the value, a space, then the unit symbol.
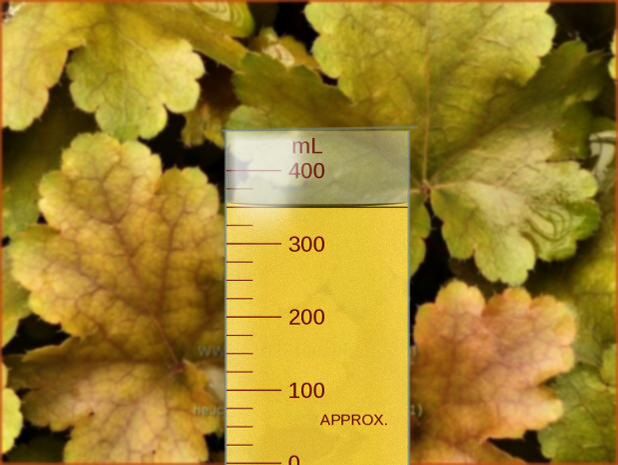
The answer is 350 mL
